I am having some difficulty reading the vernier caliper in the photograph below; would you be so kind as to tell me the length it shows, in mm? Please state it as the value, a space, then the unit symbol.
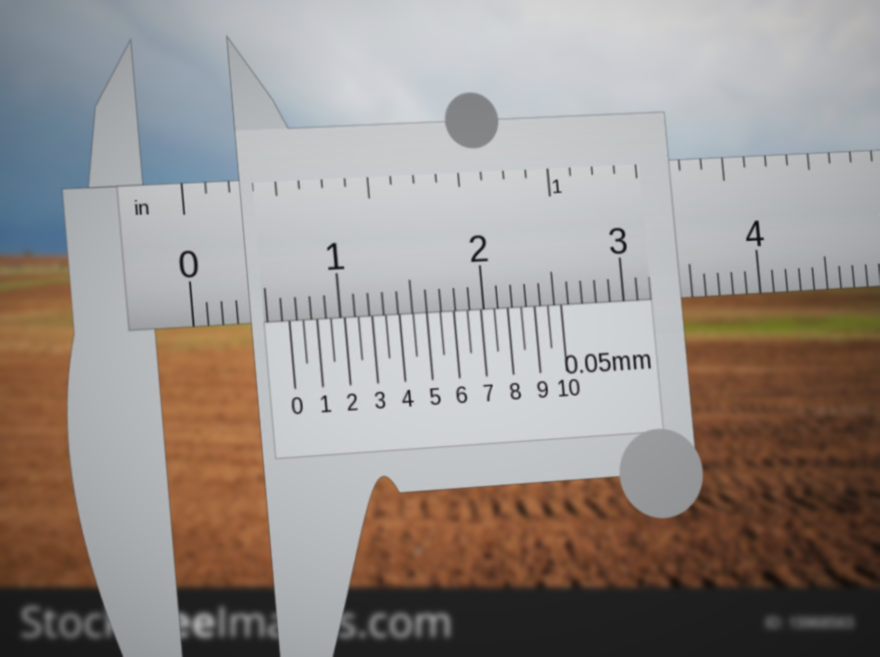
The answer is 6.5 mm
